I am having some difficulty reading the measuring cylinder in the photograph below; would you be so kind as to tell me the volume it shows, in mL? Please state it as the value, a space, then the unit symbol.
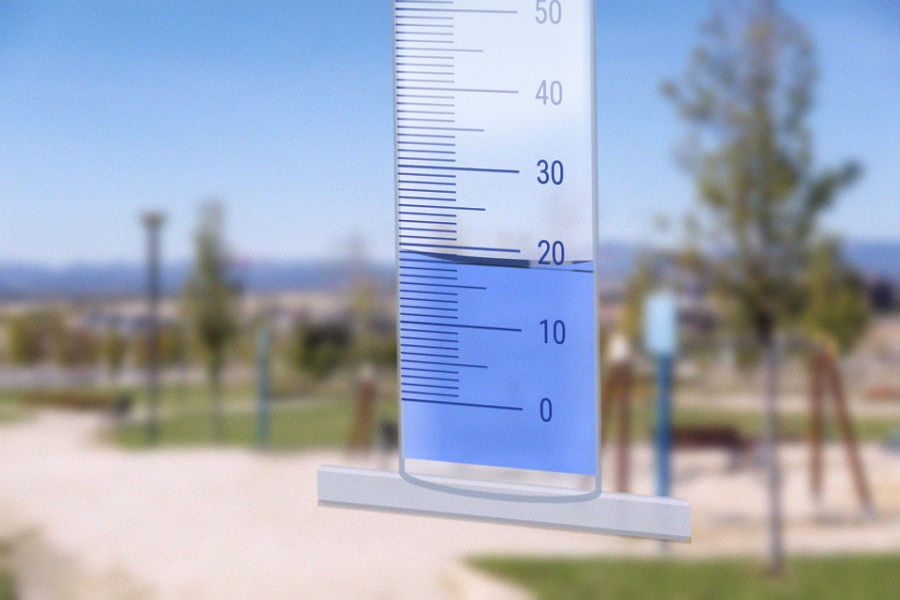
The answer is 18 mL
